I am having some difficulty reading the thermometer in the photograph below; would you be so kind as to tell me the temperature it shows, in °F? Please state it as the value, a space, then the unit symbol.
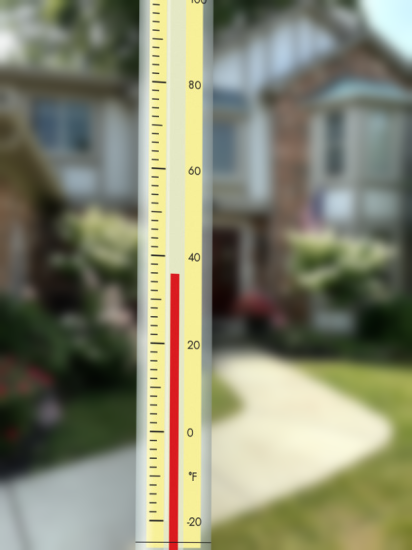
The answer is 36 °F
